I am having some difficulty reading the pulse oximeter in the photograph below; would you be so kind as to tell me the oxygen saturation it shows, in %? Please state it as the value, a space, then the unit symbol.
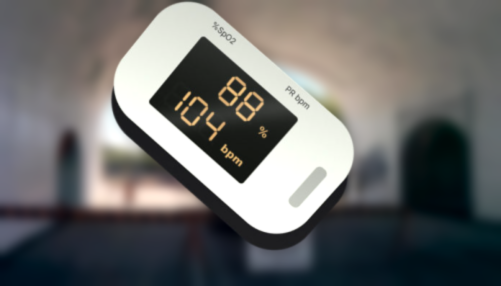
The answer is 88 %
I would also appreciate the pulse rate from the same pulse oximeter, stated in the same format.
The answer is 104 bpm
